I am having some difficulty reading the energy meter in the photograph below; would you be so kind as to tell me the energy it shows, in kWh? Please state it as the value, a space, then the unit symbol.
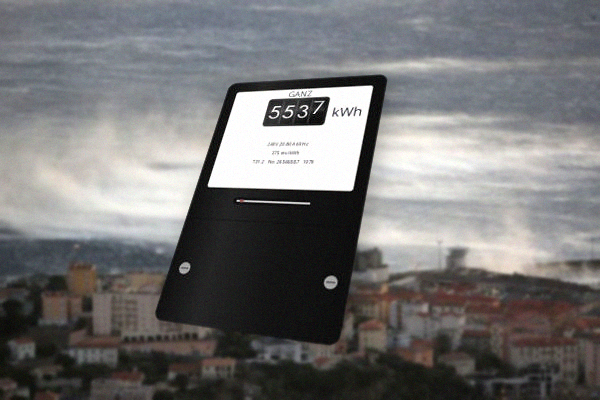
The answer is 5537 kWh
